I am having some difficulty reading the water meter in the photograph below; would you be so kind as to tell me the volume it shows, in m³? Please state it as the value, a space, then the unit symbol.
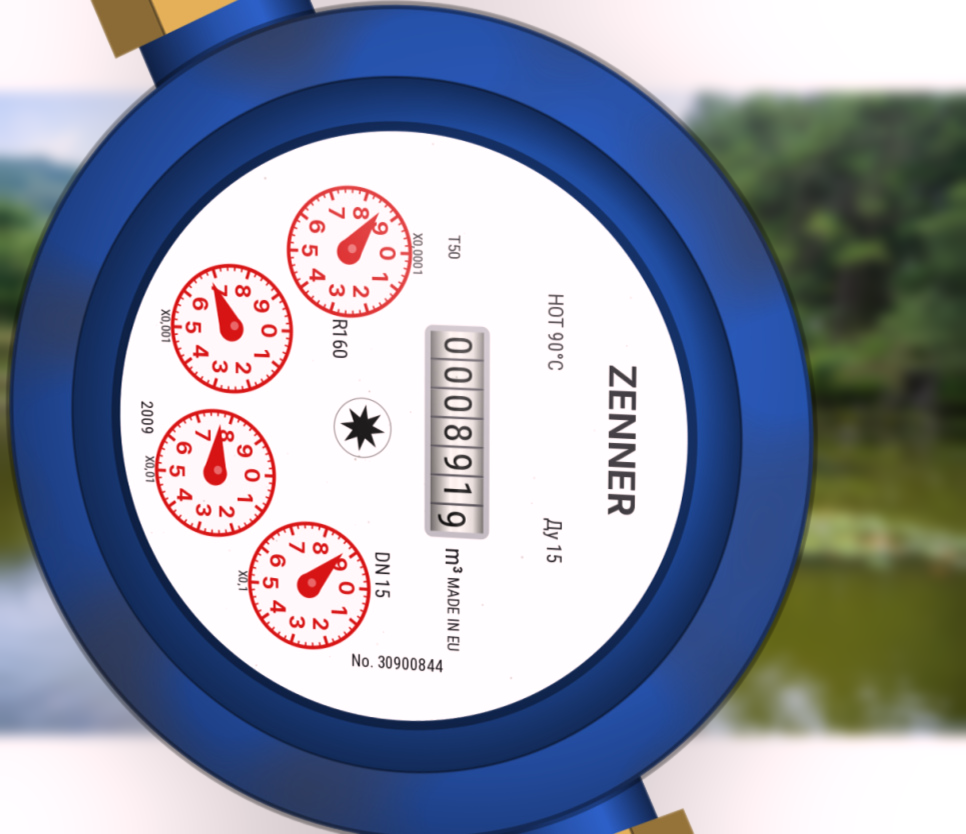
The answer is 8918.8768 m³
